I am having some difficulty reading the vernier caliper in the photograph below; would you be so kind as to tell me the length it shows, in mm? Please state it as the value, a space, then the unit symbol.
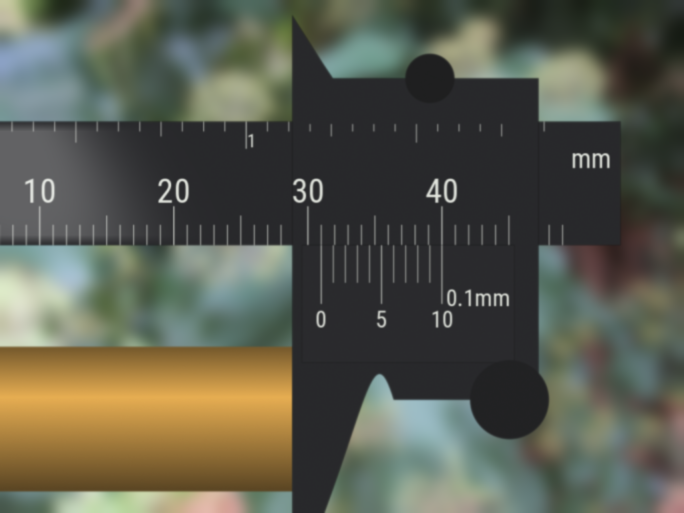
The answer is 31.0 mm
